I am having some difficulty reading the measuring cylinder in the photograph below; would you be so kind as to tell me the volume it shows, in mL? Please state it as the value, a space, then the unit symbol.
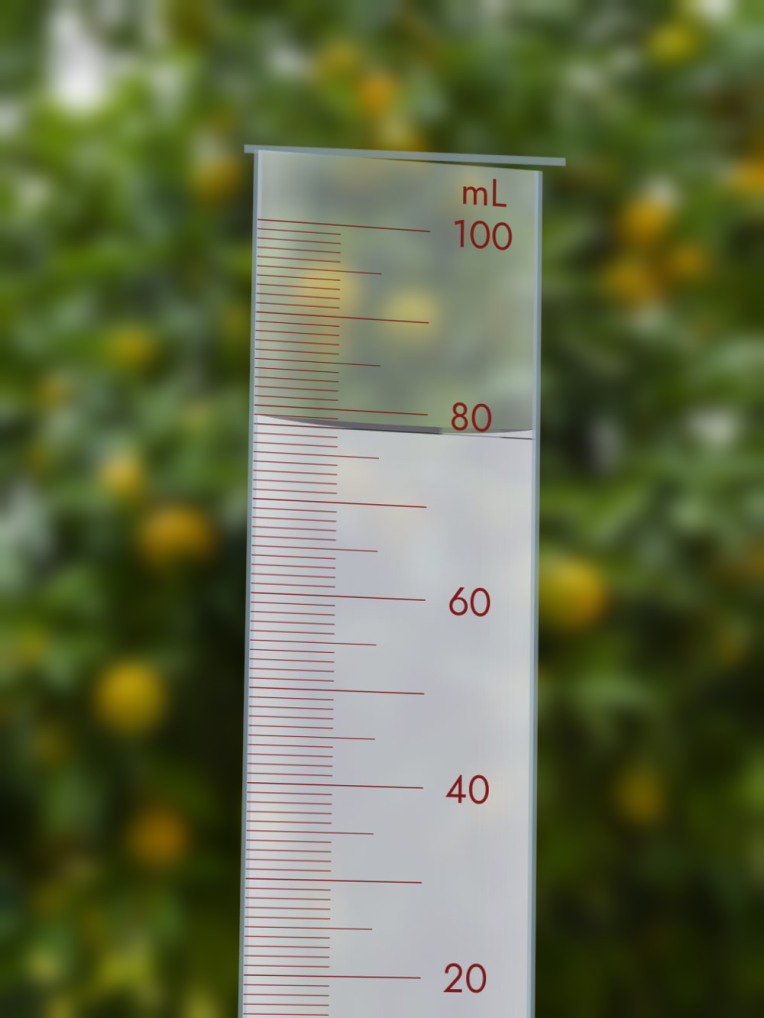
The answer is 78 mL
